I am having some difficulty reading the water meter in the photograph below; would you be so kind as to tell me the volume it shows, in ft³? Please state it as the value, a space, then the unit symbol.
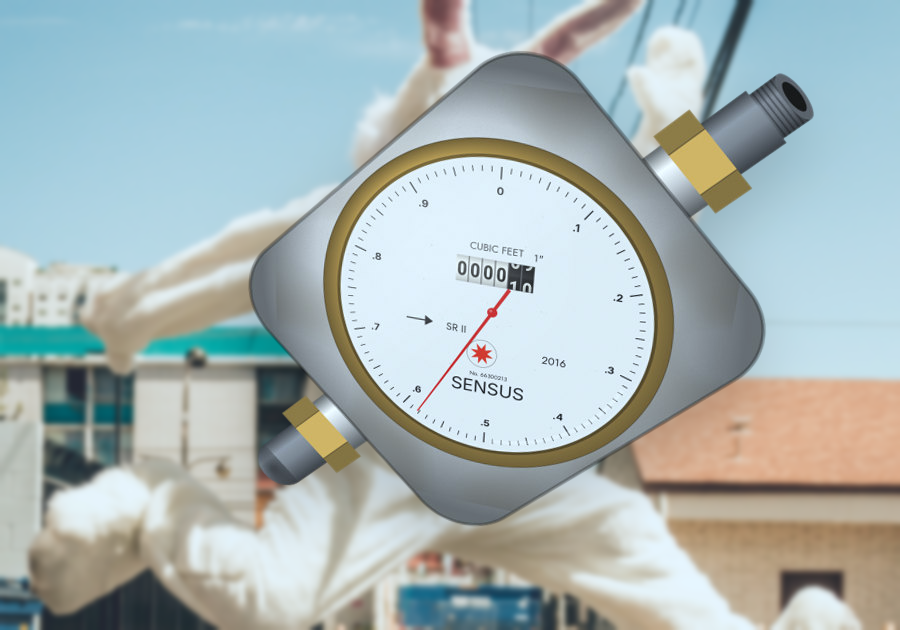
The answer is 9.58 ft³
